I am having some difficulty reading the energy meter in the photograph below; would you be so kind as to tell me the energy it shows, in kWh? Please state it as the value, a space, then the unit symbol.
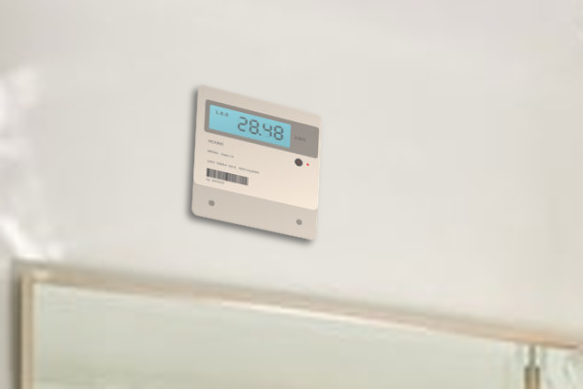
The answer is 28.48 kWh
